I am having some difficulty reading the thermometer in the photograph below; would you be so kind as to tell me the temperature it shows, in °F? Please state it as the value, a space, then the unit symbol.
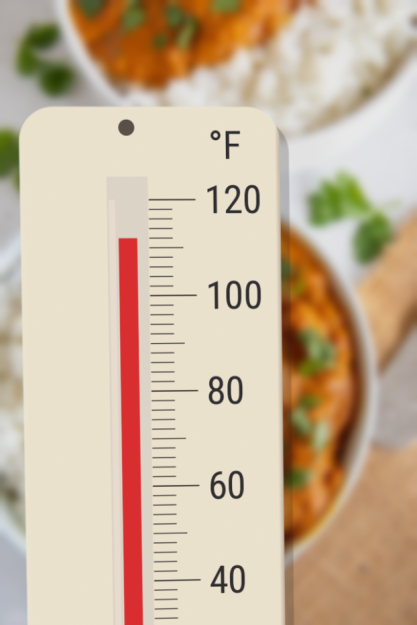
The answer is 112 °F
